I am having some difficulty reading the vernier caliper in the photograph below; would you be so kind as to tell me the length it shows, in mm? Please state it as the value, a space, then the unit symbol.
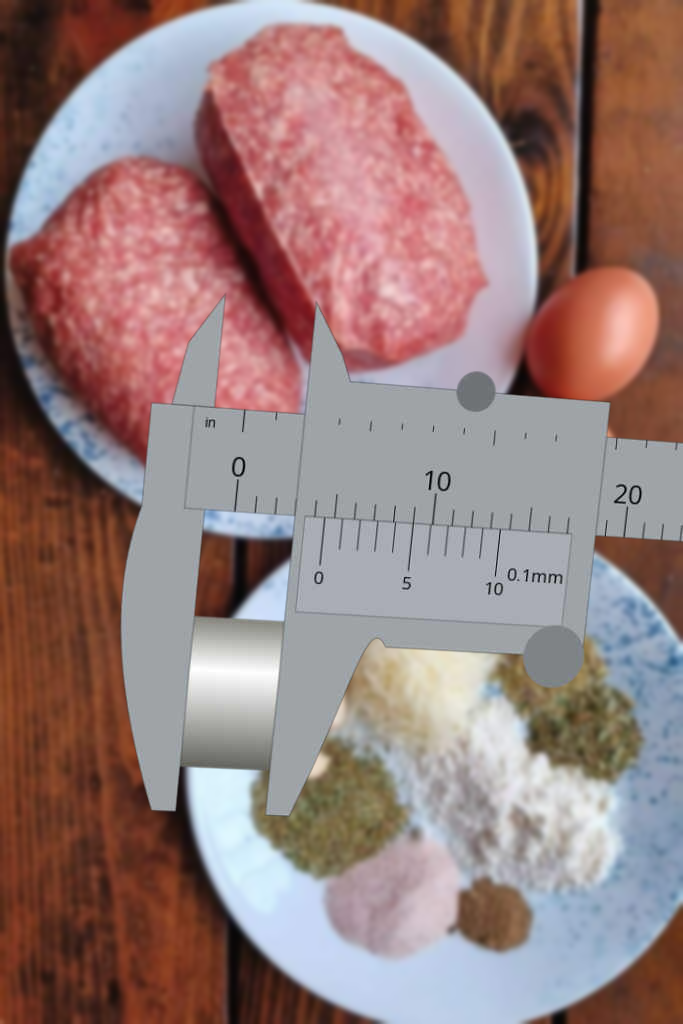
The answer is 4.5 mm
